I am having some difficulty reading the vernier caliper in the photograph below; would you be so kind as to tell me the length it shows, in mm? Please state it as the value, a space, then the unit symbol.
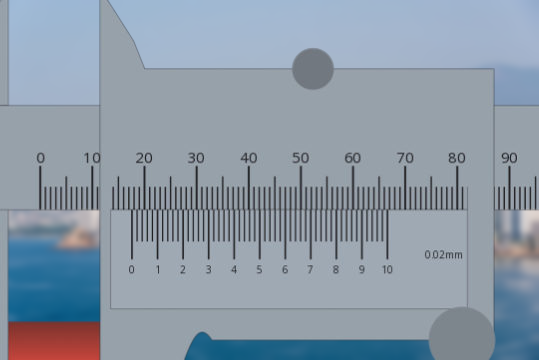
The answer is 17.6 mm
